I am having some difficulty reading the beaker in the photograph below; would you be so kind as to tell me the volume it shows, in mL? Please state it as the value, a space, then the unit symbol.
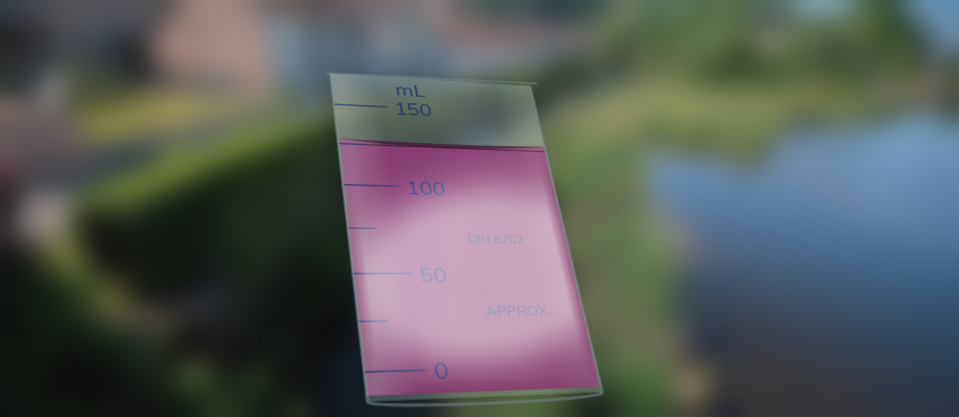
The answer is 125 mL
